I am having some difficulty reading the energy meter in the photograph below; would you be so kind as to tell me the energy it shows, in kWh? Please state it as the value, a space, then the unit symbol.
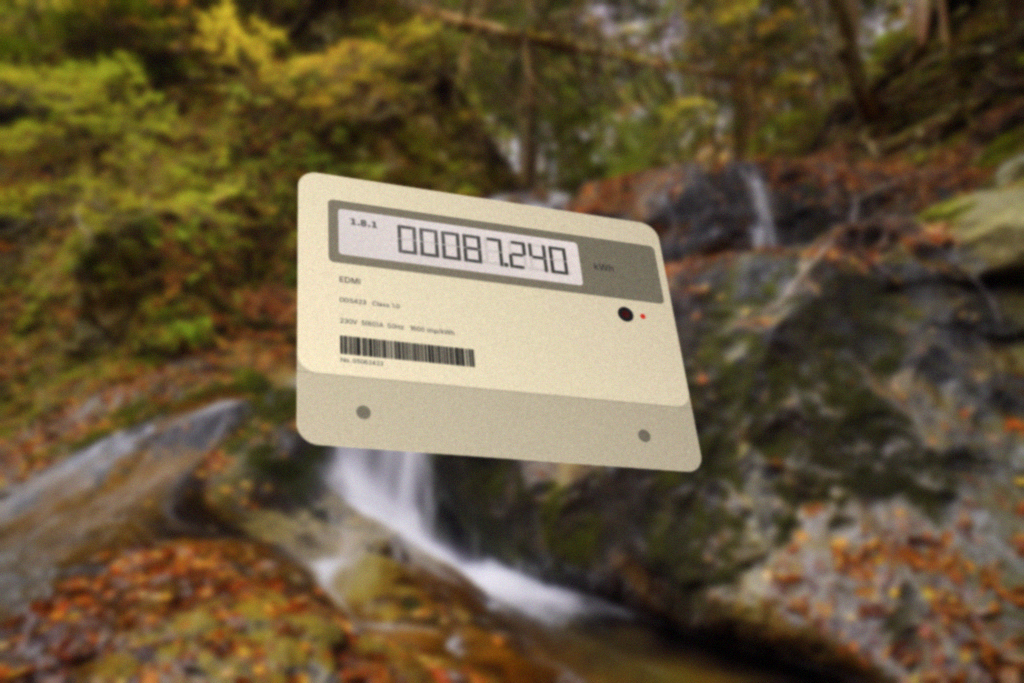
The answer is 87.240 kWh
